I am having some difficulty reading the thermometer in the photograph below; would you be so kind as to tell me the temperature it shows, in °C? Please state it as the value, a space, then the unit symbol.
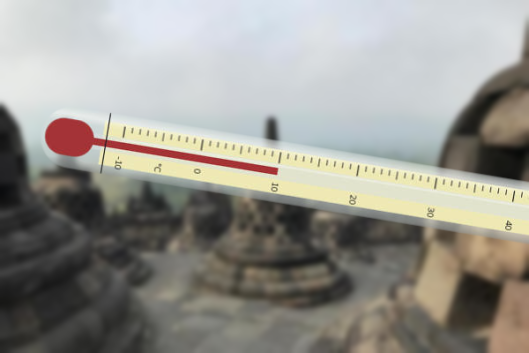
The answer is 10 °C
